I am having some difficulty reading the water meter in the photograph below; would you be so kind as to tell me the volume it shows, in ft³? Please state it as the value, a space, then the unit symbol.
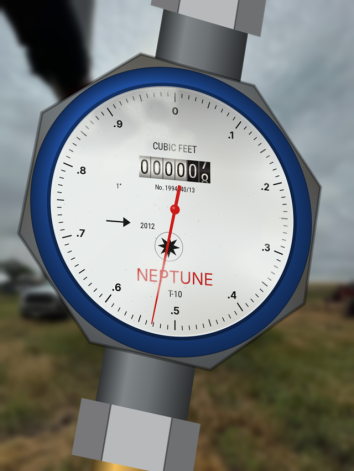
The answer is 7.53 ft³
